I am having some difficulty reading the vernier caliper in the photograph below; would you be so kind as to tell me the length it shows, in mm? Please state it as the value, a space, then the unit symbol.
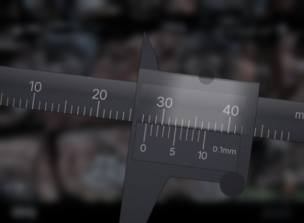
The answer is 27.6 mm
